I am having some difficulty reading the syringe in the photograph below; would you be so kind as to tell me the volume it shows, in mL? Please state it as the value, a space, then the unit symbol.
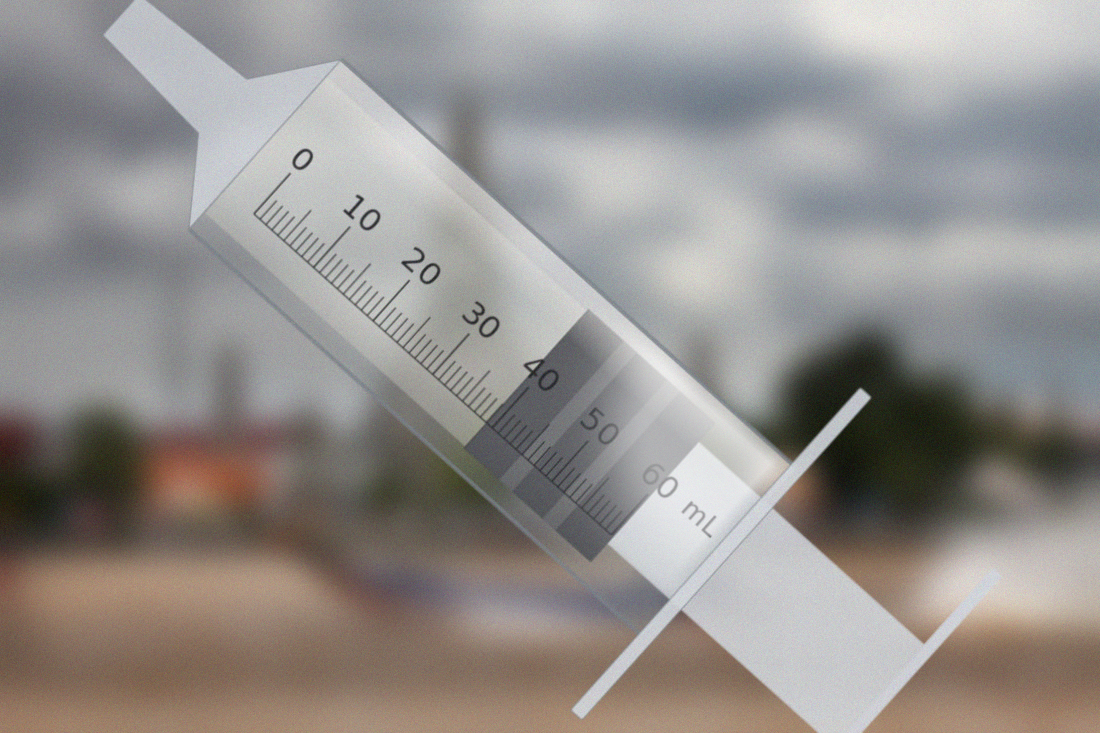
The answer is 39 mL
